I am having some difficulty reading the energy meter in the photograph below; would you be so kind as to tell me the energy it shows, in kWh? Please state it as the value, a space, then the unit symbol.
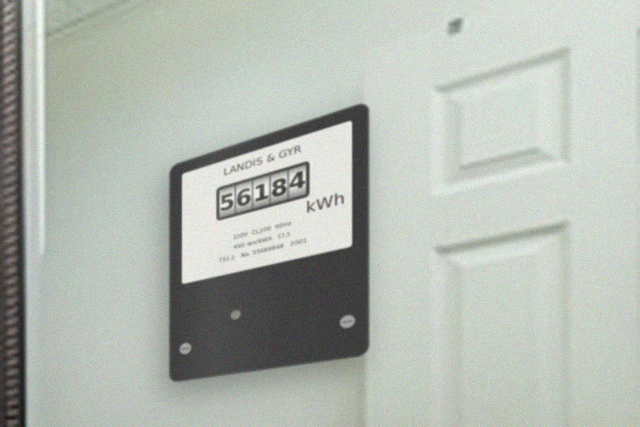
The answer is 56184 kWh
